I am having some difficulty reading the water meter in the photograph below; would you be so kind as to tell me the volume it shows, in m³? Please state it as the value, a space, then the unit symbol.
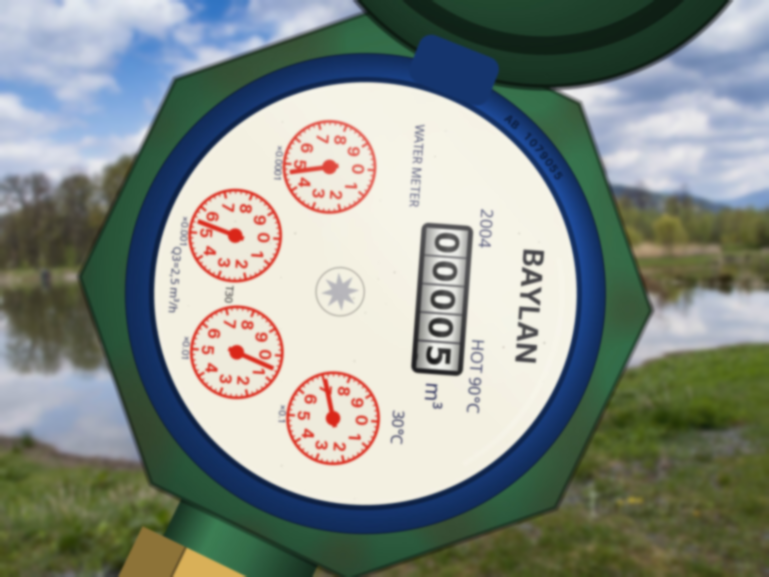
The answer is 5.7054 m³
